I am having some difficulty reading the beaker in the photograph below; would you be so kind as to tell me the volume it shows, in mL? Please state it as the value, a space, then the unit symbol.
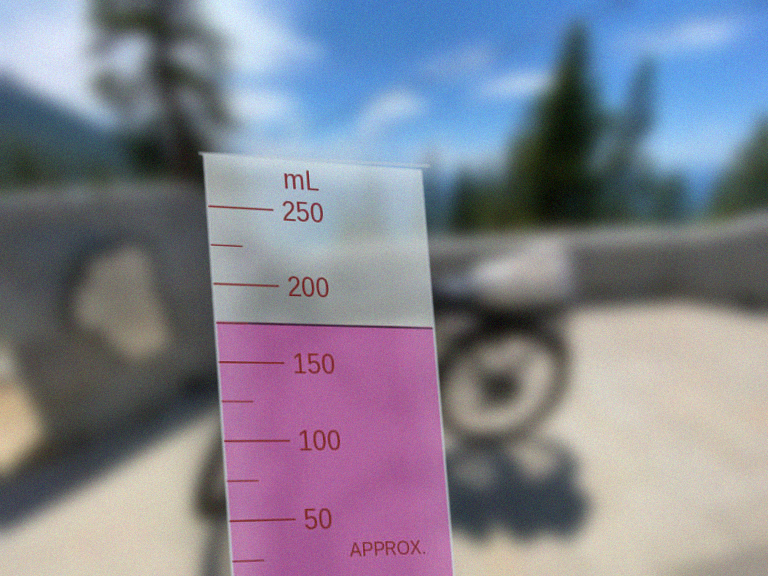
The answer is 175 mL
